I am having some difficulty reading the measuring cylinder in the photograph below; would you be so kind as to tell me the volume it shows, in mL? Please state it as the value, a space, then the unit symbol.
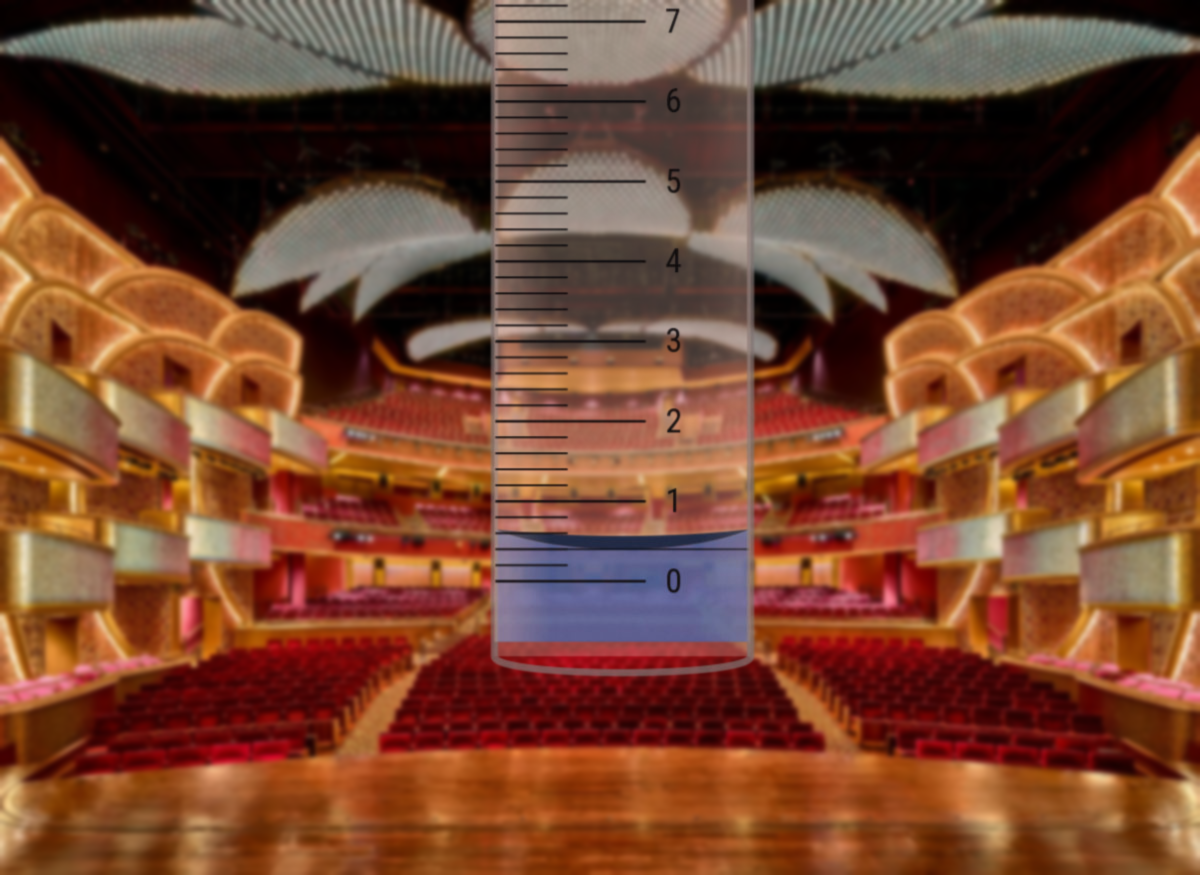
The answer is 0.4 mL
